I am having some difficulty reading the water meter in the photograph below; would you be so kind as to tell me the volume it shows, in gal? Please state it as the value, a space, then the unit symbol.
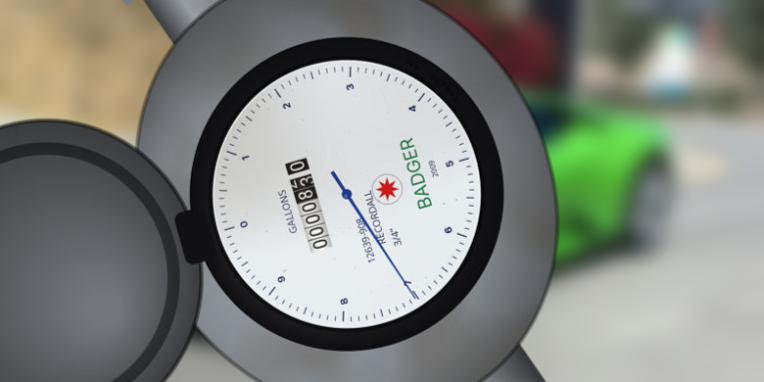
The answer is 827.0 gal
